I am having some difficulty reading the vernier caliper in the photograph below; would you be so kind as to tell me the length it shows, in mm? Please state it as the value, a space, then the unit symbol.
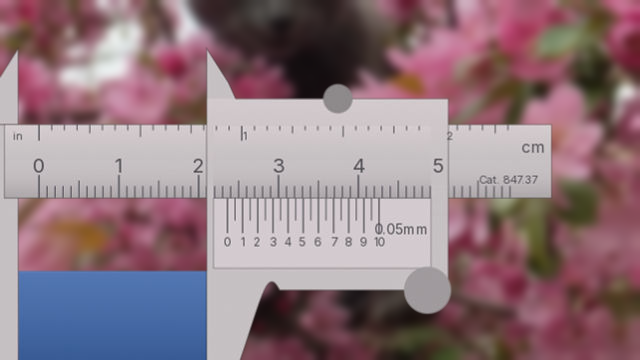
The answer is 23.6 mm
